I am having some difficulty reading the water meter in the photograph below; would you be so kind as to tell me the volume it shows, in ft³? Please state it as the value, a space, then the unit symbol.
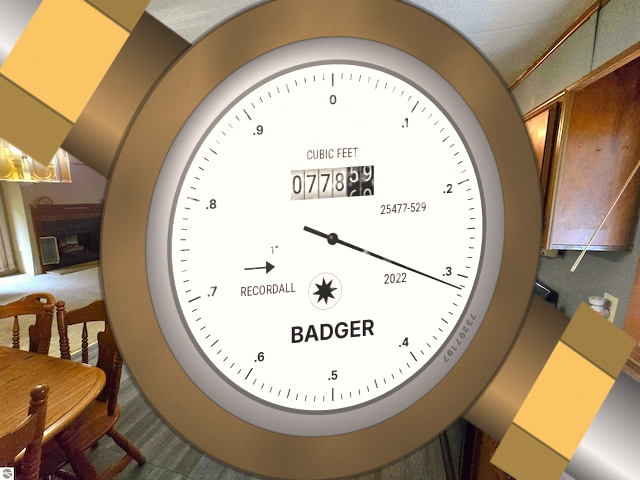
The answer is 77859.31 ft³
